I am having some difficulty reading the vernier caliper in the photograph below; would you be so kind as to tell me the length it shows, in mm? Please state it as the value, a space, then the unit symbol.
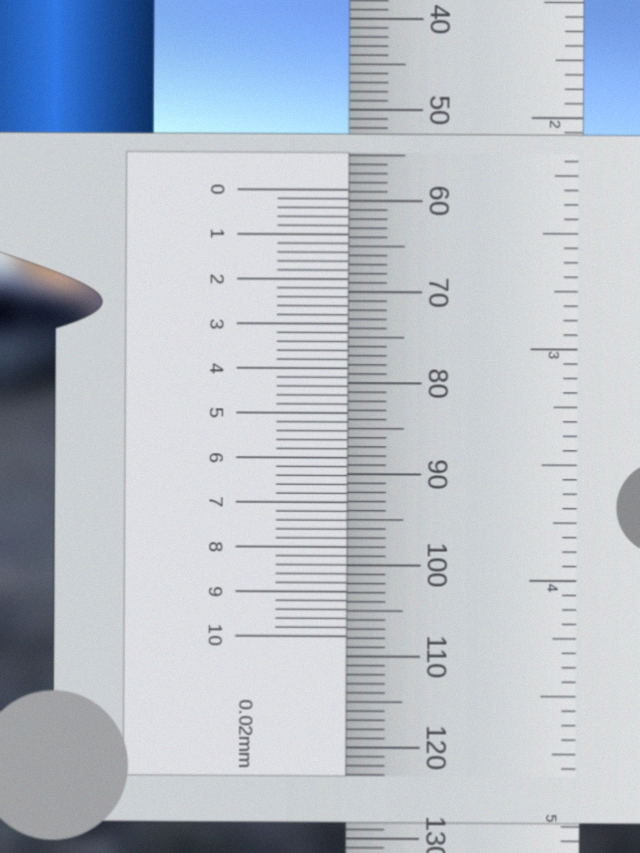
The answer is 58.8 mm
